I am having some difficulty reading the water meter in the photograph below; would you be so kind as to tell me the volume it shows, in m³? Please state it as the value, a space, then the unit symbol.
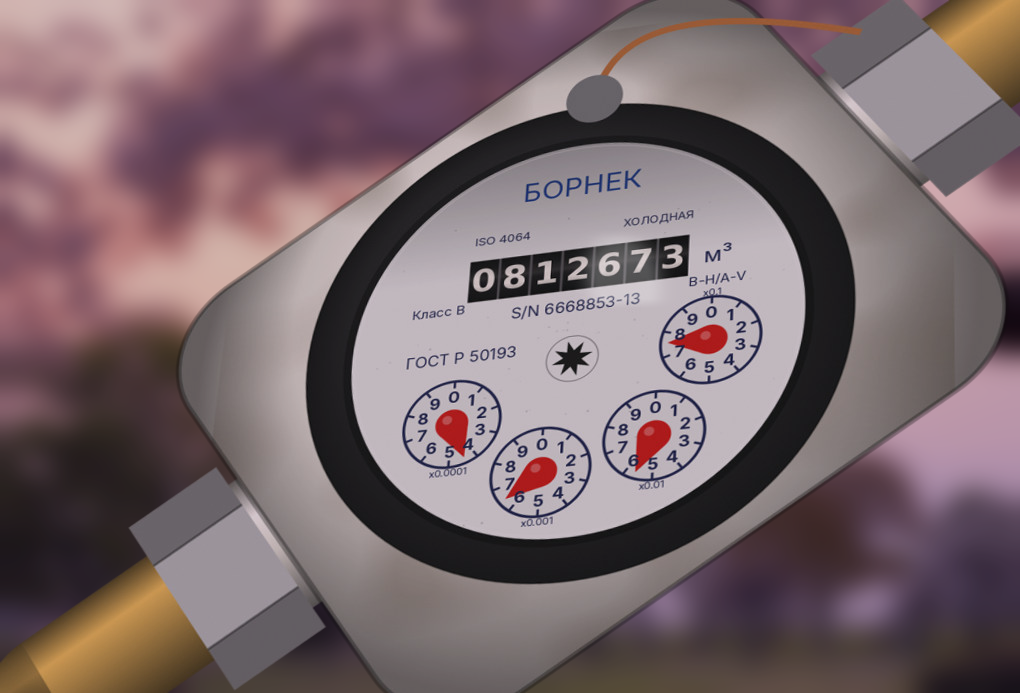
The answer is 812673.7564 m³
